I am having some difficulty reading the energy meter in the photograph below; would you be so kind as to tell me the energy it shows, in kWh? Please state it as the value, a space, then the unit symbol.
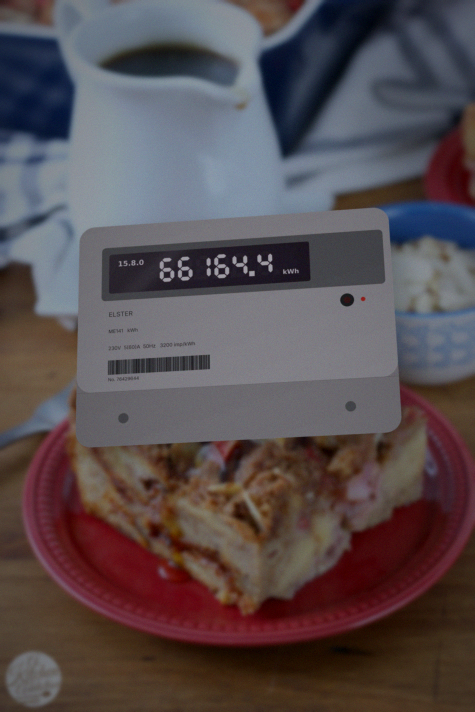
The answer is 66164.4 kWh
